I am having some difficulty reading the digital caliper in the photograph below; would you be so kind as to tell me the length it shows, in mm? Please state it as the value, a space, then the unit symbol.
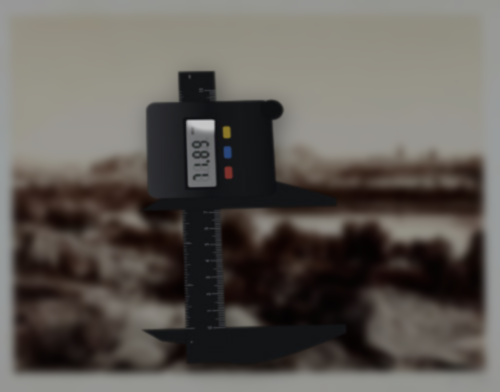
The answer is 71.89 mm
